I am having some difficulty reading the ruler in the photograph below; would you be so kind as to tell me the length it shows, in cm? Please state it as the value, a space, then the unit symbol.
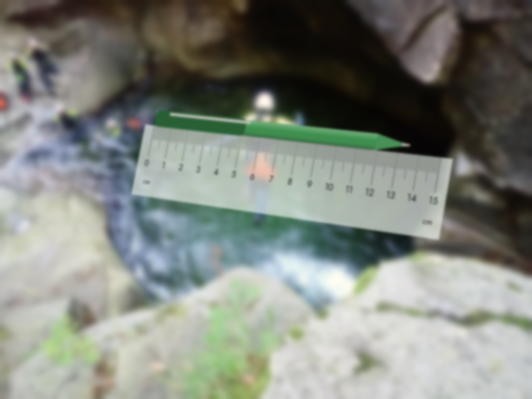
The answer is 13.5 cm
